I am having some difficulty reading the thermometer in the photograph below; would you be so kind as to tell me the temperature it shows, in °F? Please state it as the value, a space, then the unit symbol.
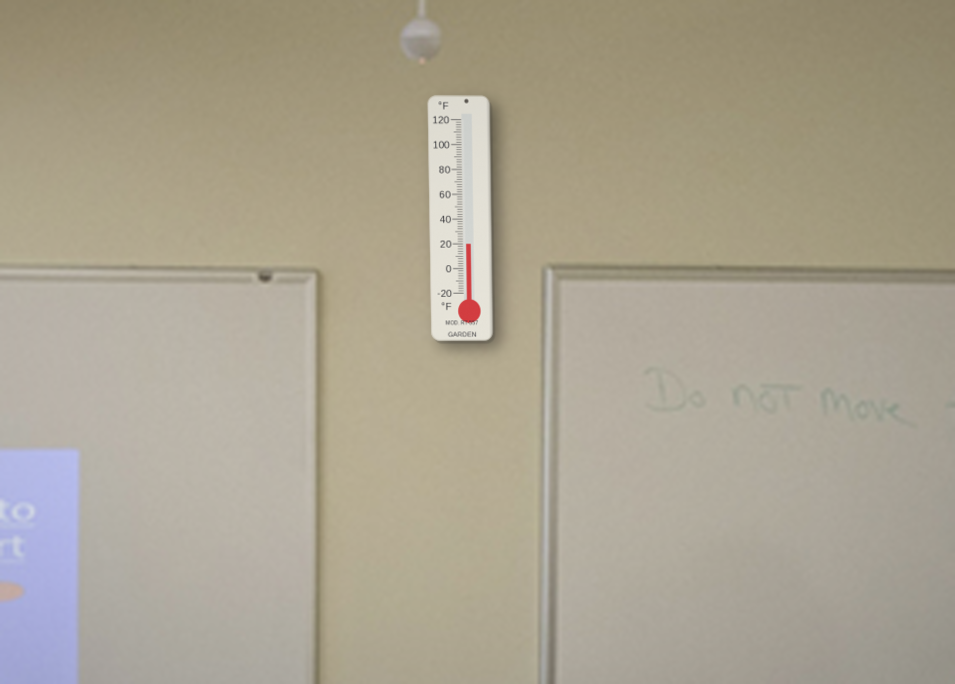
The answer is 20 °F
